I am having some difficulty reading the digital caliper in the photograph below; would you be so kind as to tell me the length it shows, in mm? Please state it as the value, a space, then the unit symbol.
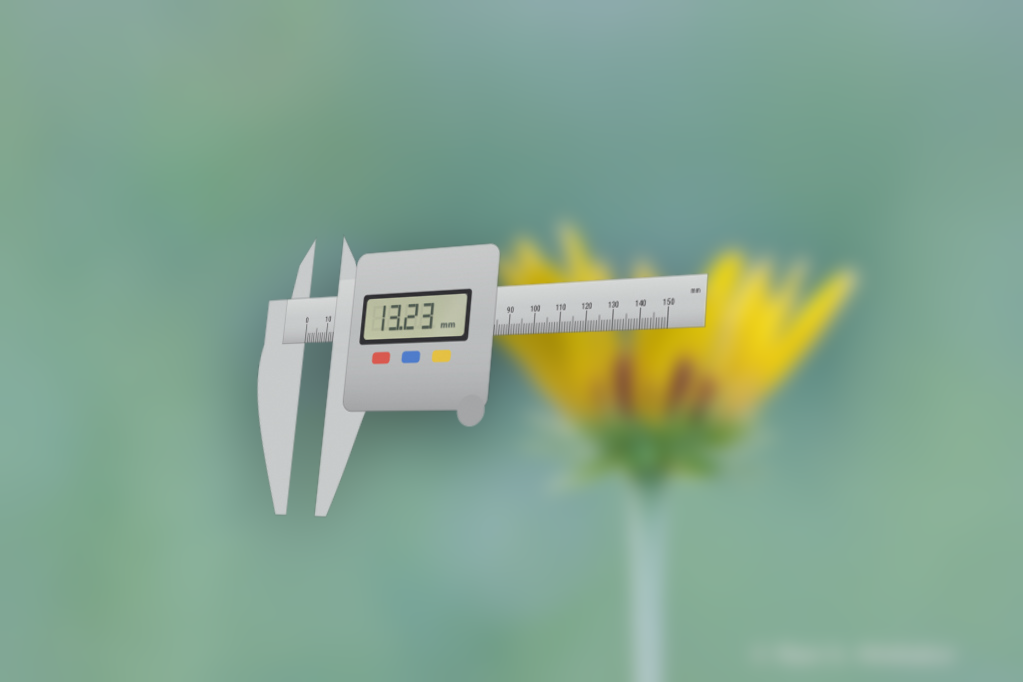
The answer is 13.23 mm
